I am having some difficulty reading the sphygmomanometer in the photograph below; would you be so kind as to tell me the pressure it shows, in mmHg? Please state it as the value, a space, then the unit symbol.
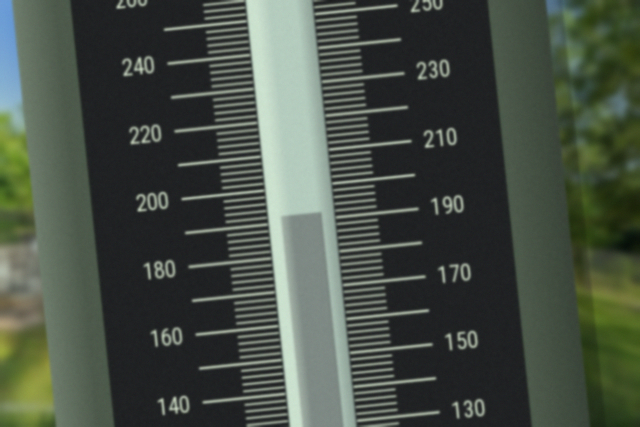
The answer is 192 mmHg
